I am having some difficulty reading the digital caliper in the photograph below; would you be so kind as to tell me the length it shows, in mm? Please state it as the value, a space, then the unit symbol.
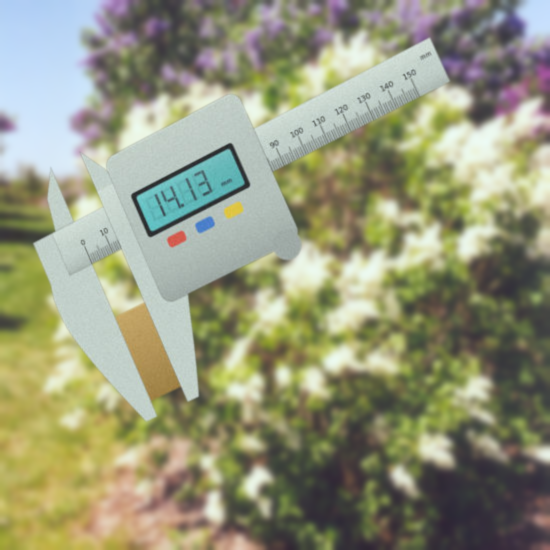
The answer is 14.13 mm
